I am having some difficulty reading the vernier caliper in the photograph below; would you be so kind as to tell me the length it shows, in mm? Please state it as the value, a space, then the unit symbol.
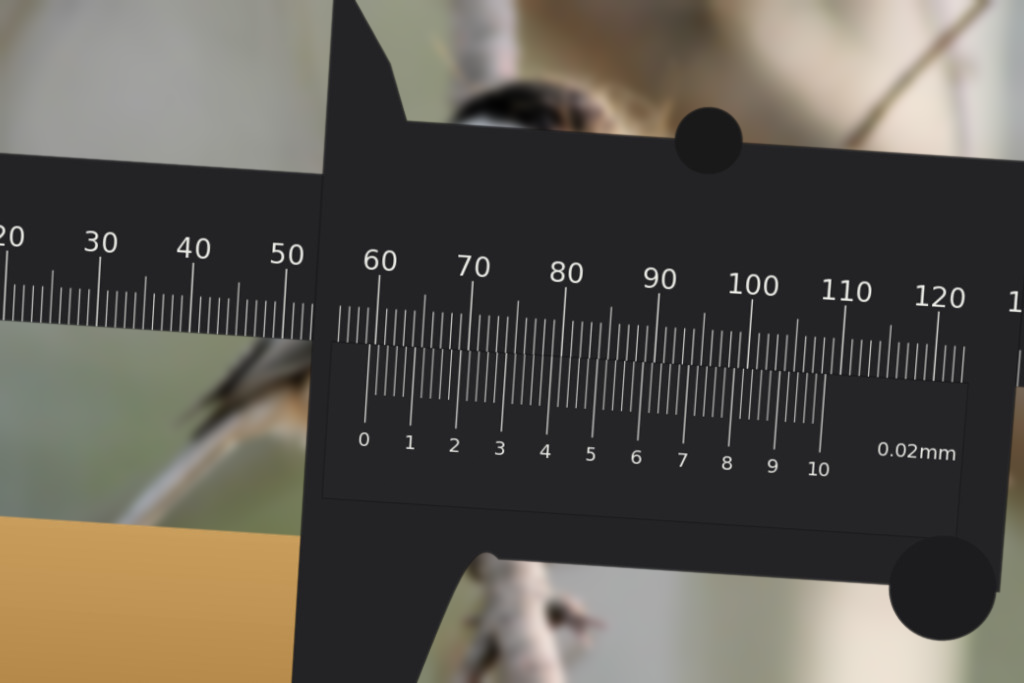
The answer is 59.4 mm
